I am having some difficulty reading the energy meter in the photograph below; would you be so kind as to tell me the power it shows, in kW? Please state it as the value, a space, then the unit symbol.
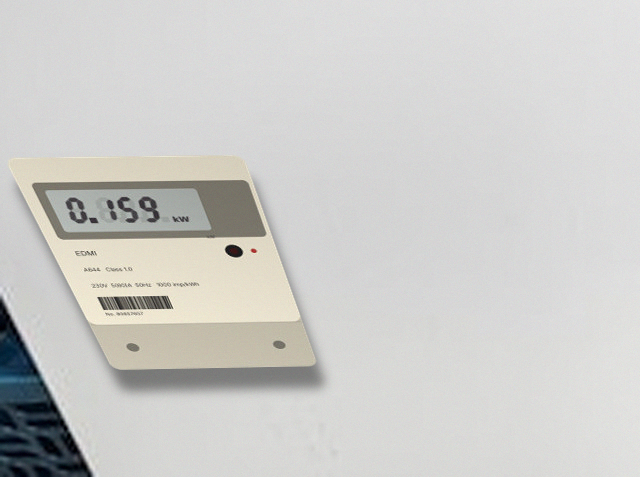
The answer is 0.159 kW
